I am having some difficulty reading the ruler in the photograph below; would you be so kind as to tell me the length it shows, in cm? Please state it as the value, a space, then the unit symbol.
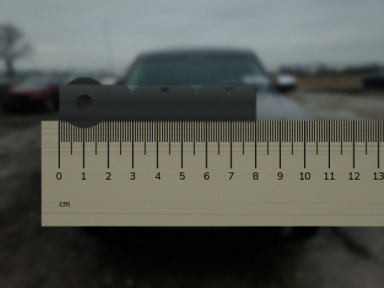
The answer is 8 cm
